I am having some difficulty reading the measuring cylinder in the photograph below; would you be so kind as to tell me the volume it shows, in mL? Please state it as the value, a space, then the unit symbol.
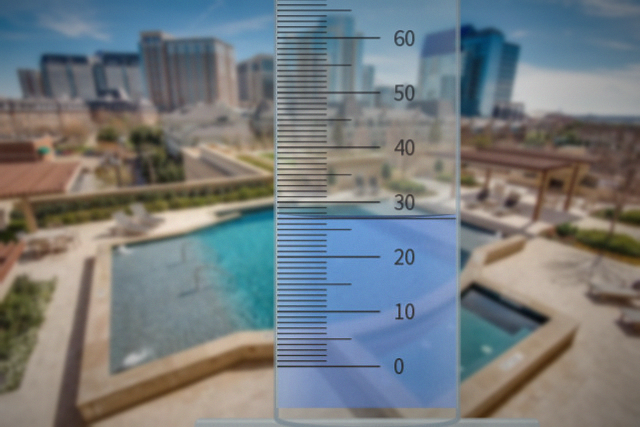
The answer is 27 mL
